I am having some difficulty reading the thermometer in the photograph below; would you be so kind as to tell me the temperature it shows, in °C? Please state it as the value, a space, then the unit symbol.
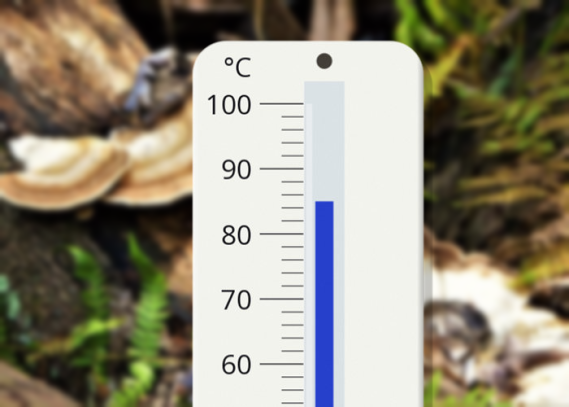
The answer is 85 °C
